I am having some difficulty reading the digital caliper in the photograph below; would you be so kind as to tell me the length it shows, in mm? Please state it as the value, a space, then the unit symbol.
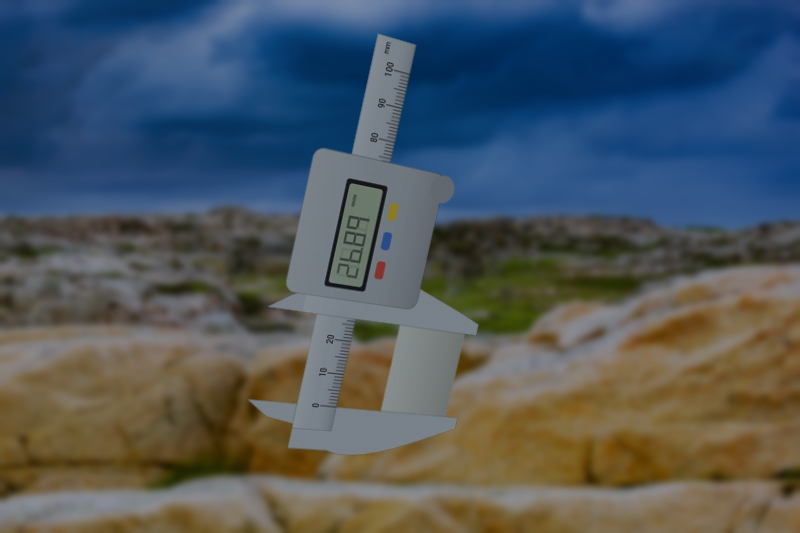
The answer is 26.89 mm
